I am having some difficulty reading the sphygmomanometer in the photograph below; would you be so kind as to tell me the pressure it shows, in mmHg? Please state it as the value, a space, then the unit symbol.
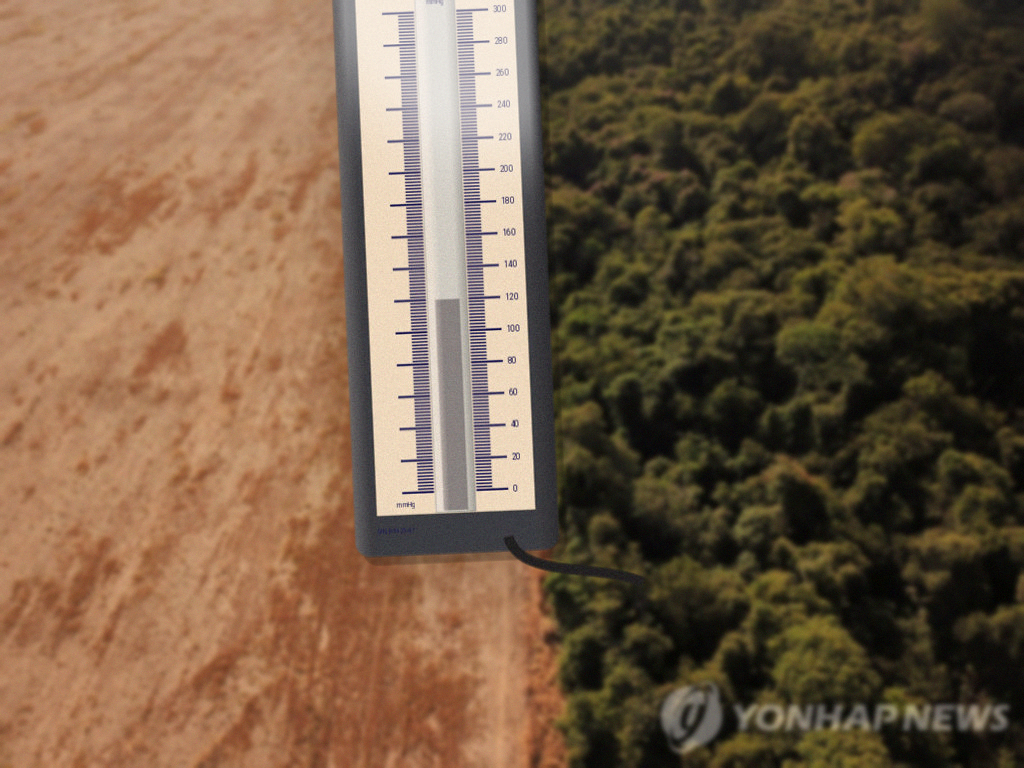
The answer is 120 mmHg
